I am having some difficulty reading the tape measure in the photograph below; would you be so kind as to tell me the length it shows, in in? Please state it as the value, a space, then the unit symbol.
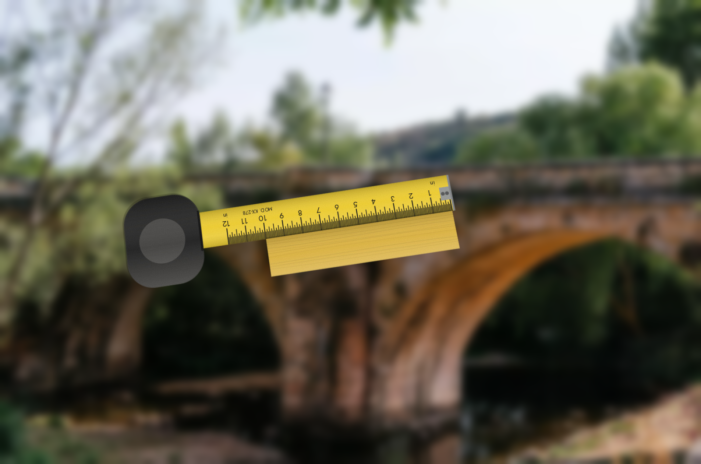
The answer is 10 in
